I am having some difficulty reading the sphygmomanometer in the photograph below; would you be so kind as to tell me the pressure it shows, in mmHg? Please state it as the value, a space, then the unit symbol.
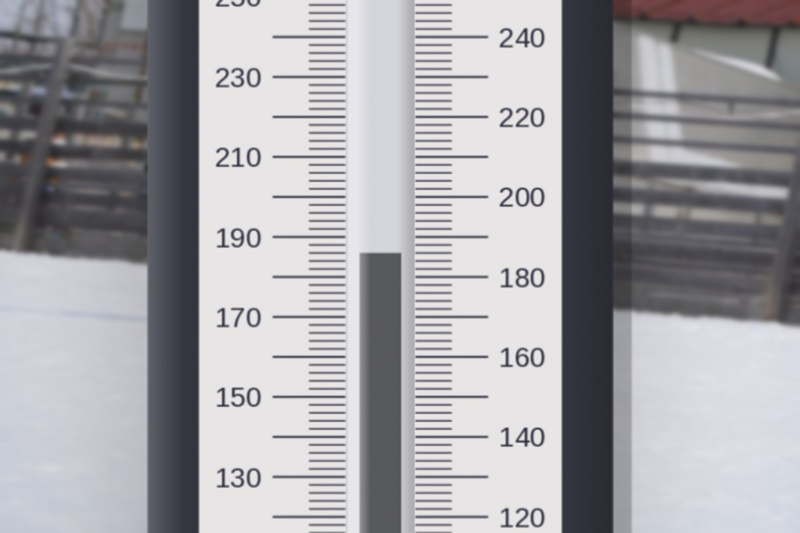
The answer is 186 mmHg
